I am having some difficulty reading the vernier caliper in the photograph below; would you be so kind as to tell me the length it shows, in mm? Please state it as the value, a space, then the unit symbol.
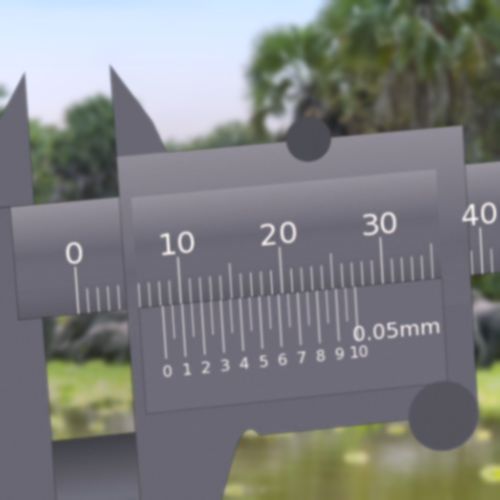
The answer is 8.2 mm
